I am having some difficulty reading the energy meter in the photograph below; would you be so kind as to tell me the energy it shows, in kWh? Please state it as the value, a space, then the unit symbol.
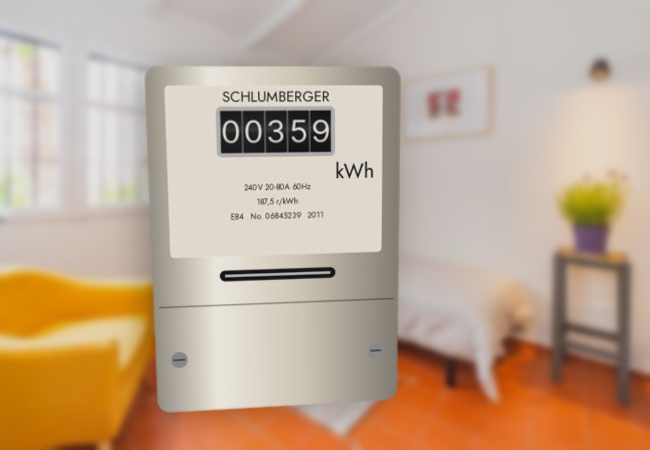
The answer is 359 kWh
